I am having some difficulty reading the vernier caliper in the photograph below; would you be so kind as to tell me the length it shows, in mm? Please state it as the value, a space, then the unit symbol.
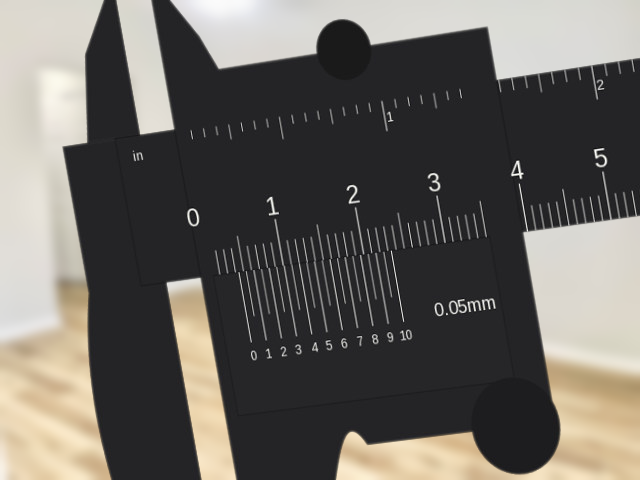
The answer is 4.4 mm
